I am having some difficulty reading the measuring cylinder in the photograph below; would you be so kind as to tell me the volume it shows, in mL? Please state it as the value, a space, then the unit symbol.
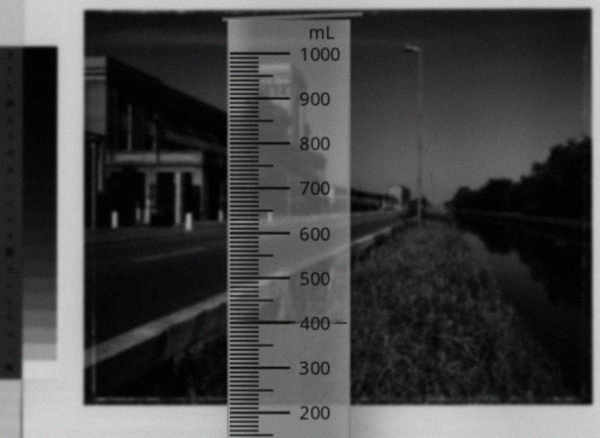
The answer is 400 mL
